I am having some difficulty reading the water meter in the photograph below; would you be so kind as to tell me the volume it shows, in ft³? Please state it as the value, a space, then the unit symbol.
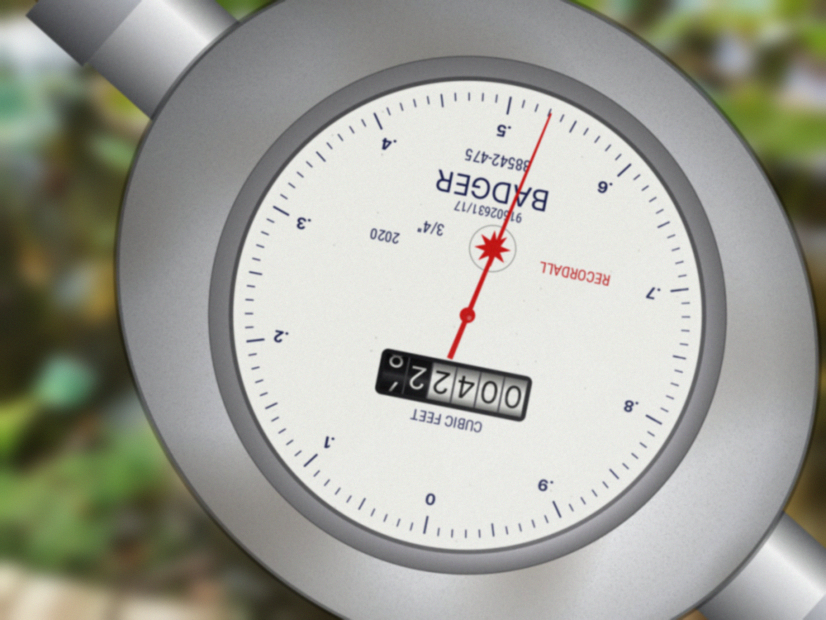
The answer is 4227.53 ft³
